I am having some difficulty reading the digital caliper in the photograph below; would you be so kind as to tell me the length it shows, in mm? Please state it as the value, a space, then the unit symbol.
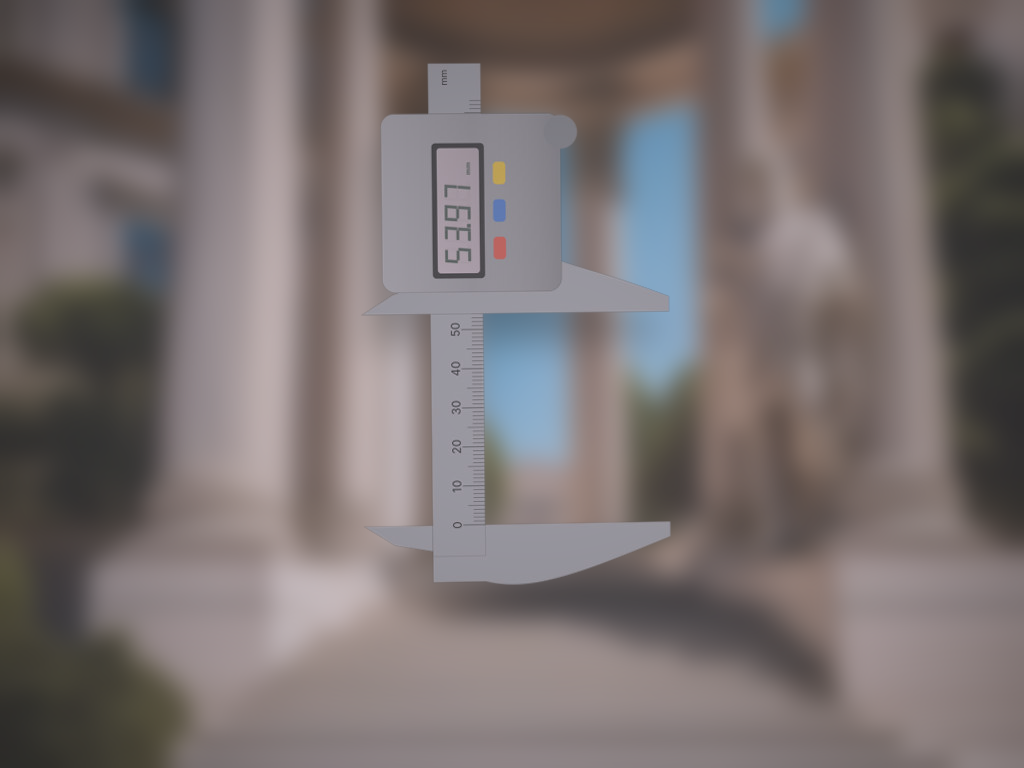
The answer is 53.97 mm
